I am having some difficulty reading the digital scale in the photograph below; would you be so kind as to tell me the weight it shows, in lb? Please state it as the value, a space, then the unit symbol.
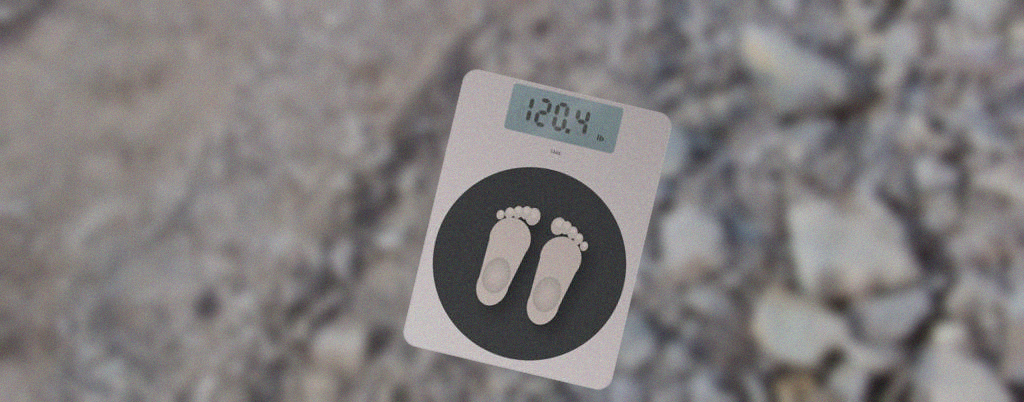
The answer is 120.4 lb
